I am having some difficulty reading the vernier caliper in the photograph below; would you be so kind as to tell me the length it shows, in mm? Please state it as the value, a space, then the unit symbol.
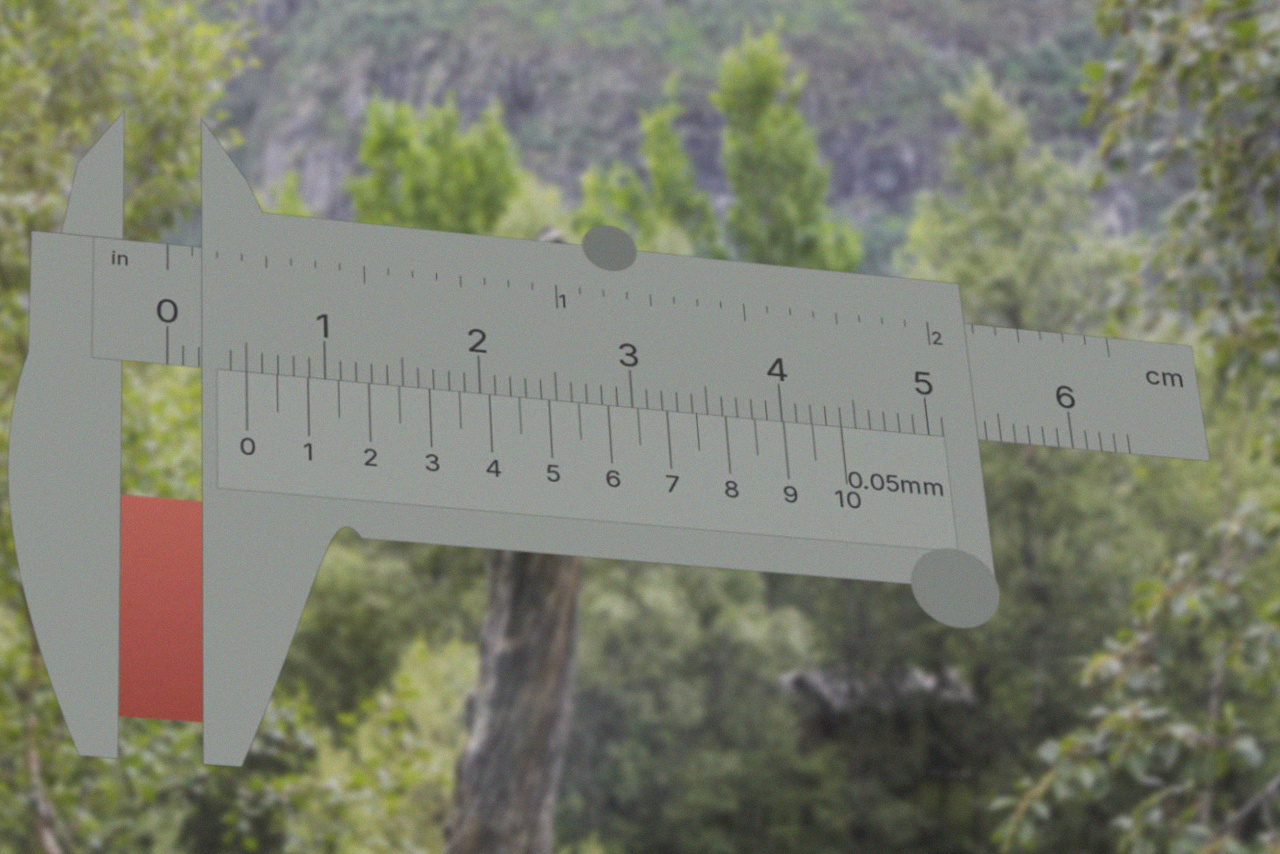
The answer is 5.0 mm
